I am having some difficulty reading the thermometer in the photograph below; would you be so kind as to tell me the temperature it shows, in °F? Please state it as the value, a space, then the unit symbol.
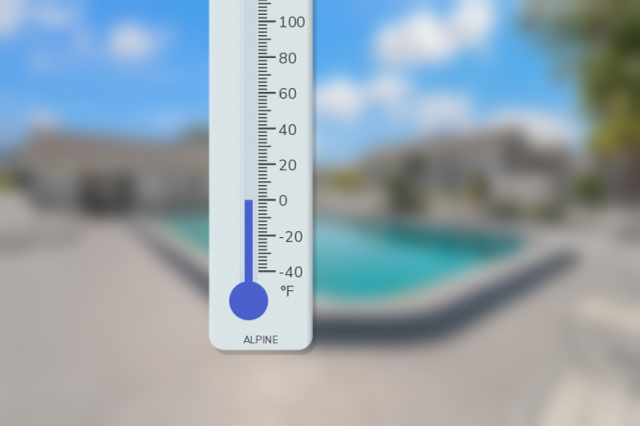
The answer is 0 °F
